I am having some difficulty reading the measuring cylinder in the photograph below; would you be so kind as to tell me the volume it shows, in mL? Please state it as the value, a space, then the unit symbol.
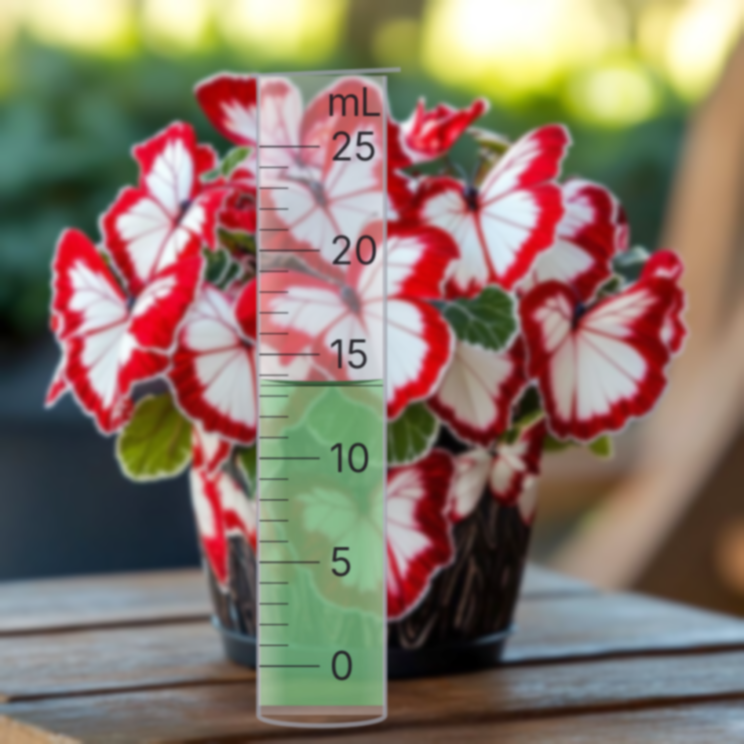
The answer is 13.5 mL
